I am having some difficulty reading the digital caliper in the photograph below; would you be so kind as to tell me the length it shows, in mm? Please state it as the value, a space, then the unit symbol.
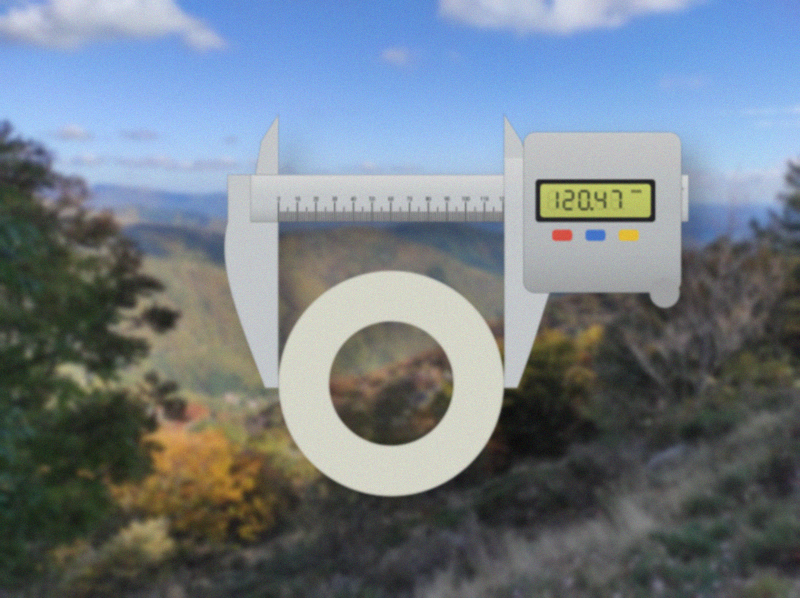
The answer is 120.47 mm
